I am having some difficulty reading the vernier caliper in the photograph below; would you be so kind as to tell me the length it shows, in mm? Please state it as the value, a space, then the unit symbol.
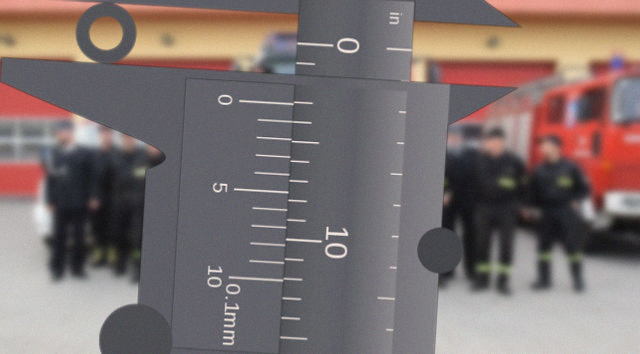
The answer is 3.1 mm
